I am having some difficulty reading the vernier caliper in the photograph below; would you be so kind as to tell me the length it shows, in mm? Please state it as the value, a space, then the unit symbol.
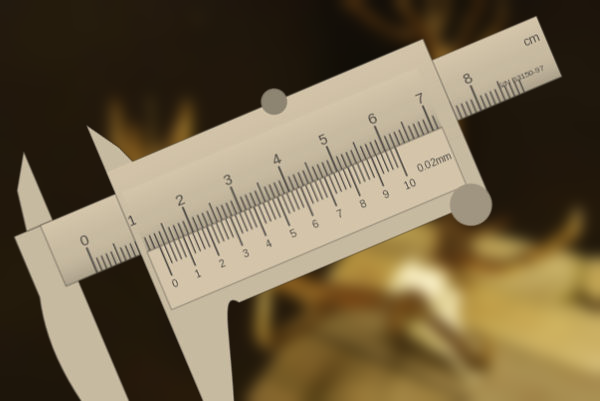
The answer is 13.0 mm
